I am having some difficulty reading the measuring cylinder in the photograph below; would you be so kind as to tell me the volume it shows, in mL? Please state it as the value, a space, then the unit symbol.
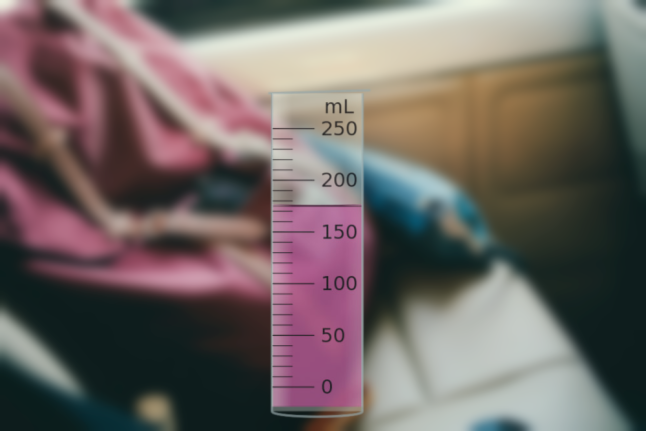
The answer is 175 mL
